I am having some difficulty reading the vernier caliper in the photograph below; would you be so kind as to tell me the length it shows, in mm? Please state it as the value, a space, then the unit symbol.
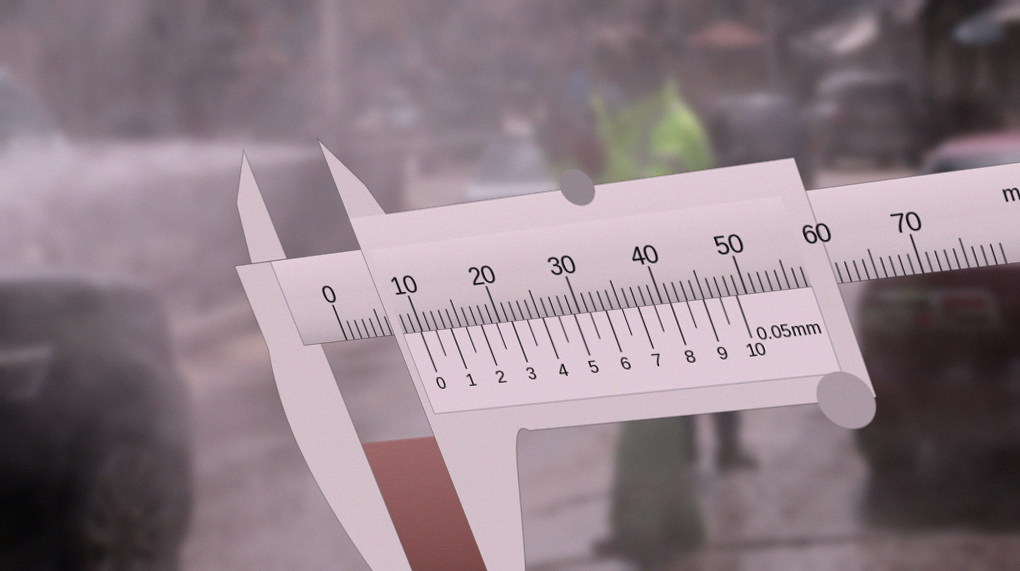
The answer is 9.8 mm
